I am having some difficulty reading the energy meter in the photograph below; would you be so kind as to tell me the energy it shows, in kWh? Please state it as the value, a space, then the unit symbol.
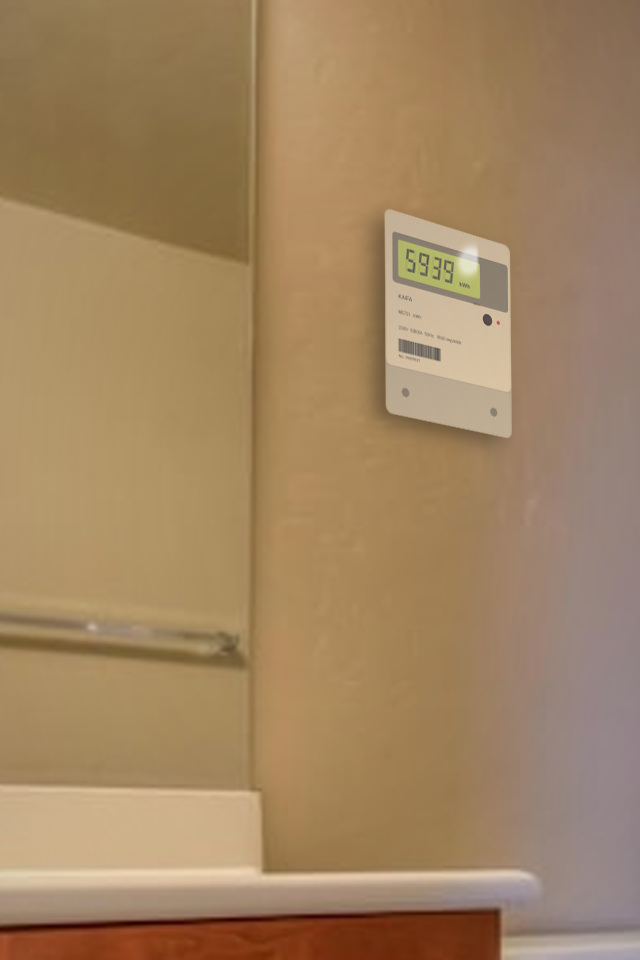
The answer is 5939 kWh
